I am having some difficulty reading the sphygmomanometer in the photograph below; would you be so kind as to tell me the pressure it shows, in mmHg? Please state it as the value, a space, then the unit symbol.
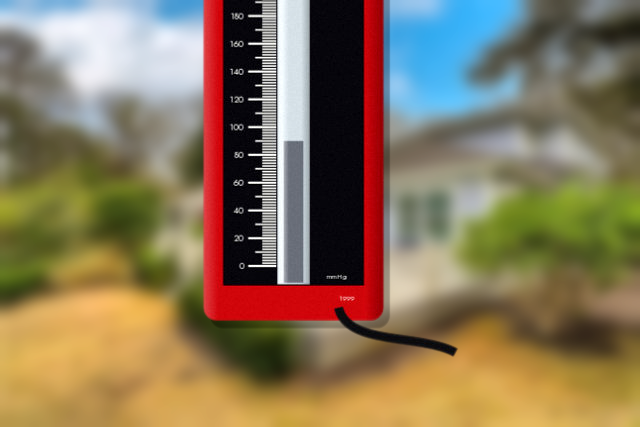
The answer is 90 mmHg
